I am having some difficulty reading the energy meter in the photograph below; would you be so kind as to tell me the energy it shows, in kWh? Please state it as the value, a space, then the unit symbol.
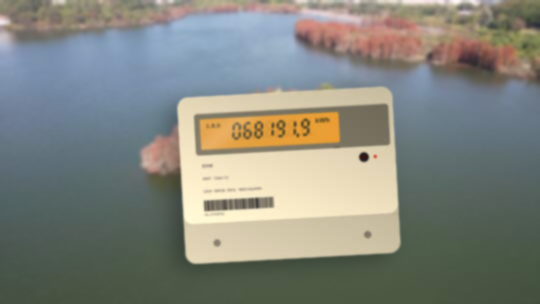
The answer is 68191.9 kWh
